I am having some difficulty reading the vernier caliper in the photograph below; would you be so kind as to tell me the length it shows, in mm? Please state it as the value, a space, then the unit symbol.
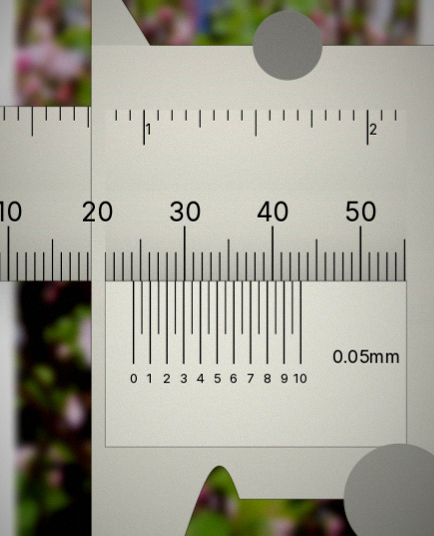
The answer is 24.2 mm
